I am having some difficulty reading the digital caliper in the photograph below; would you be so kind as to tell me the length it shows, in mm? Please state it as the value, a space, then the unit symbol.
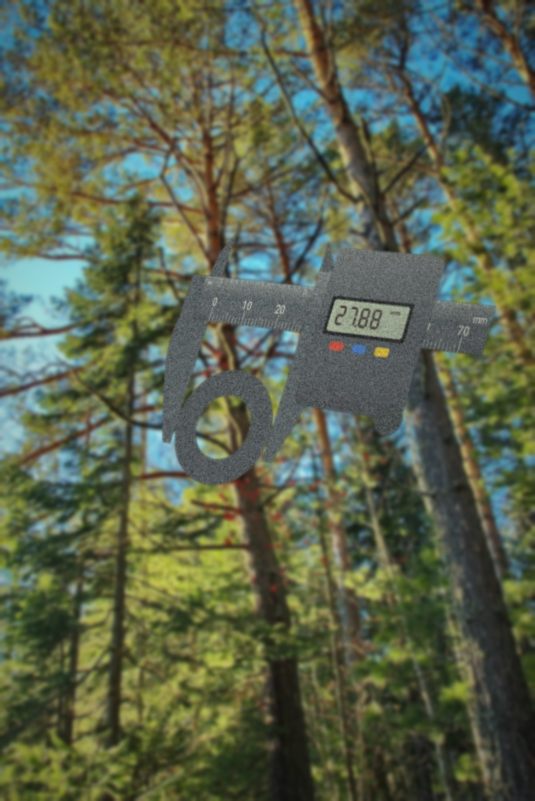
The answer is 27.88 mm
